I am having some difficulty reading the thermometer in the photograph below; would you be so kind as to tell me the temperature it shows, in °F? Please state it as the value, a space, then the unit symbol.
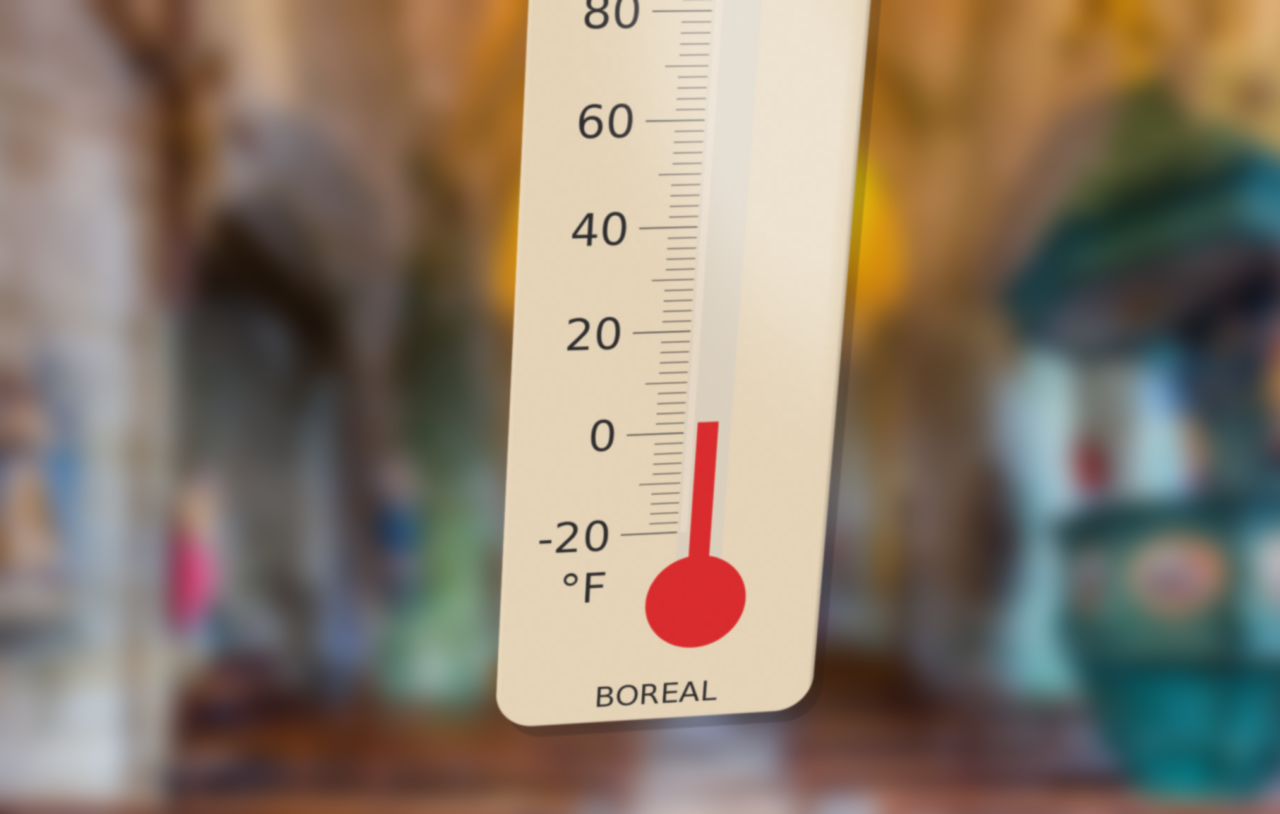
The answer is 2 °F
